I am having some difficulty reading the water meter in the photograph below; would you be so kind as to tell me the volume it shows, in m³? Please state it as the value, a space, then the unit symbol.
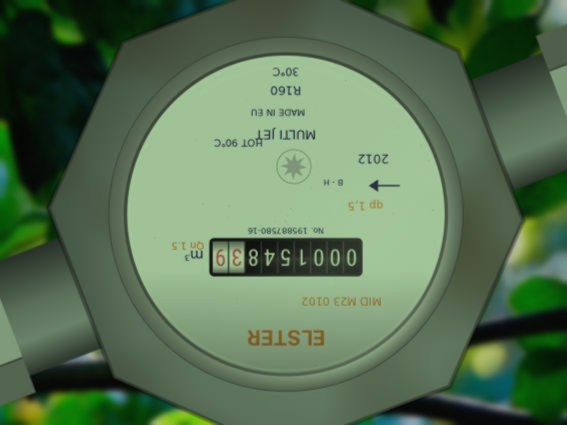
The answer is 1548.39 m³
